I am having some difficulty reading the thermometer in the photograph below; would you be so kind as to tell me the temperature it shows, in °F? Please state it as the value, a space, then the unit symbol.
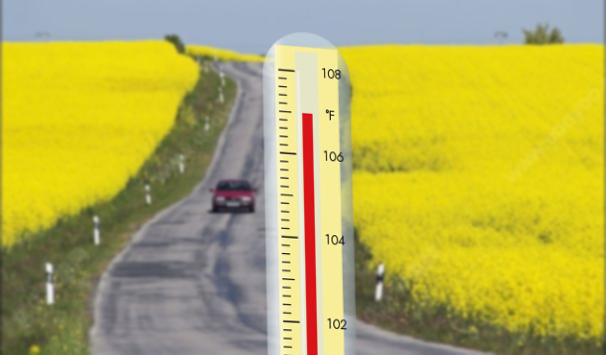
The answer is 107 °F
